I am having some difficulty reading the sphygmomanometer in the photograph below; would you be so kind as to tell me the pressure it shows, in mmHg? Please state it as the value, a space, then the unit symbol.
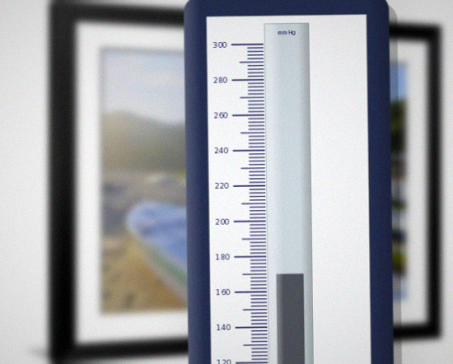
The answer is 170 mmHg
